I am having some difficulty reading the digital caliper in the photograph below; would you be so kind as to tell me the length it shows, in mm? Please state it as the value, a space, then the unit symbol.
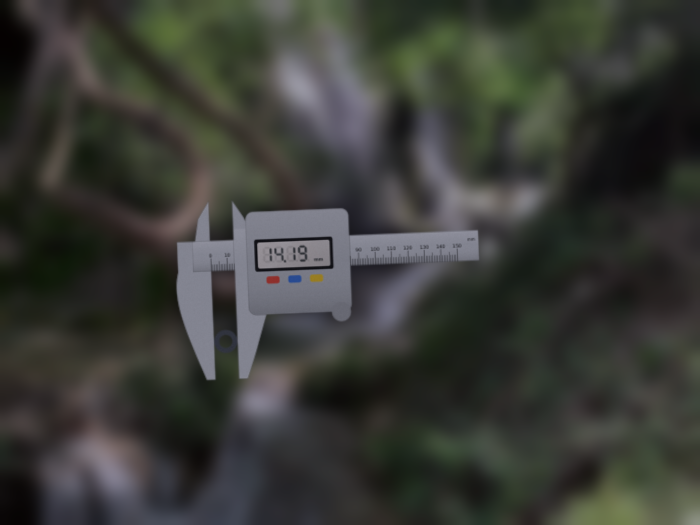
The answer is 14.19 mm
